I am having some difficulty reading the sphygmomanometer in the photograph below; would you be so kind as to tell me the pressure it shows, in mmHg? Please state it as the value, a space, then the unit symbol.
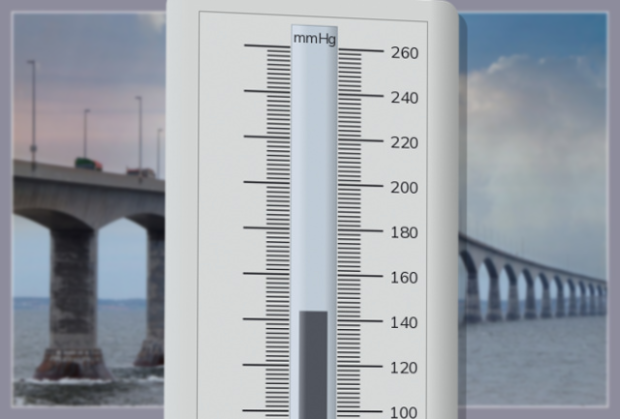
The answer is 144 mmHg
